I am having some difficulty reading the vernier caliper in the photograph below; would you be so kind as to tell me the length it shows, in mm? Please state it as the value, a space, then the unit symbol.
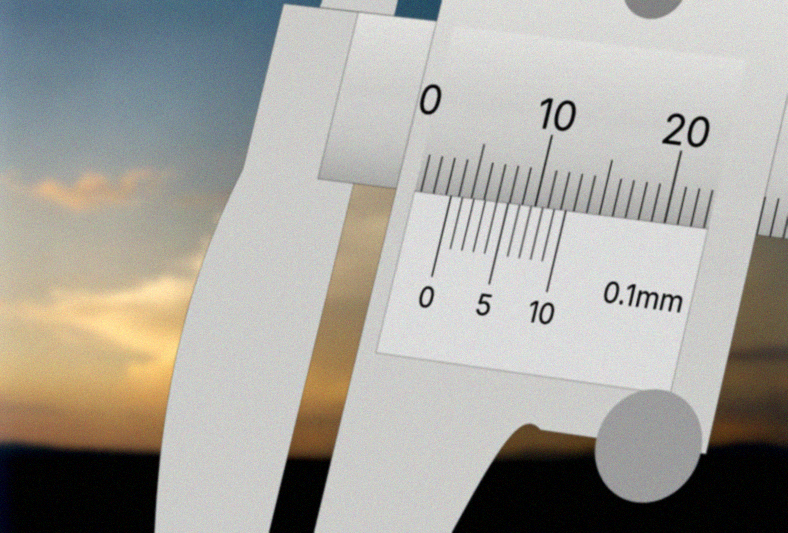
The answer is 3.4 mm
